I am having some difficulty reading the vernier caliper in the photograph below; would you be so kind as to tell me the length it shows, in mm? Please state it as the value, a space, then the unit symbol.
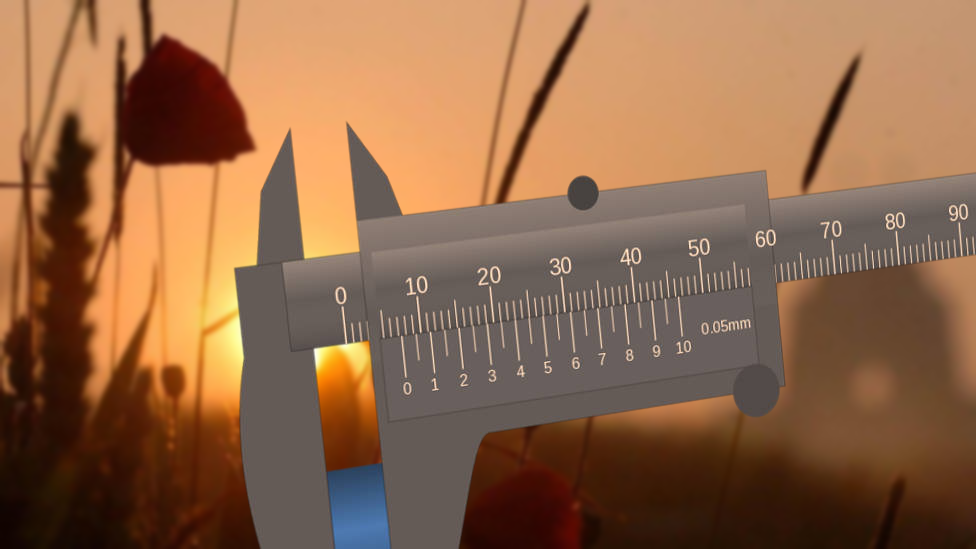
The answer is 7.4 mm
